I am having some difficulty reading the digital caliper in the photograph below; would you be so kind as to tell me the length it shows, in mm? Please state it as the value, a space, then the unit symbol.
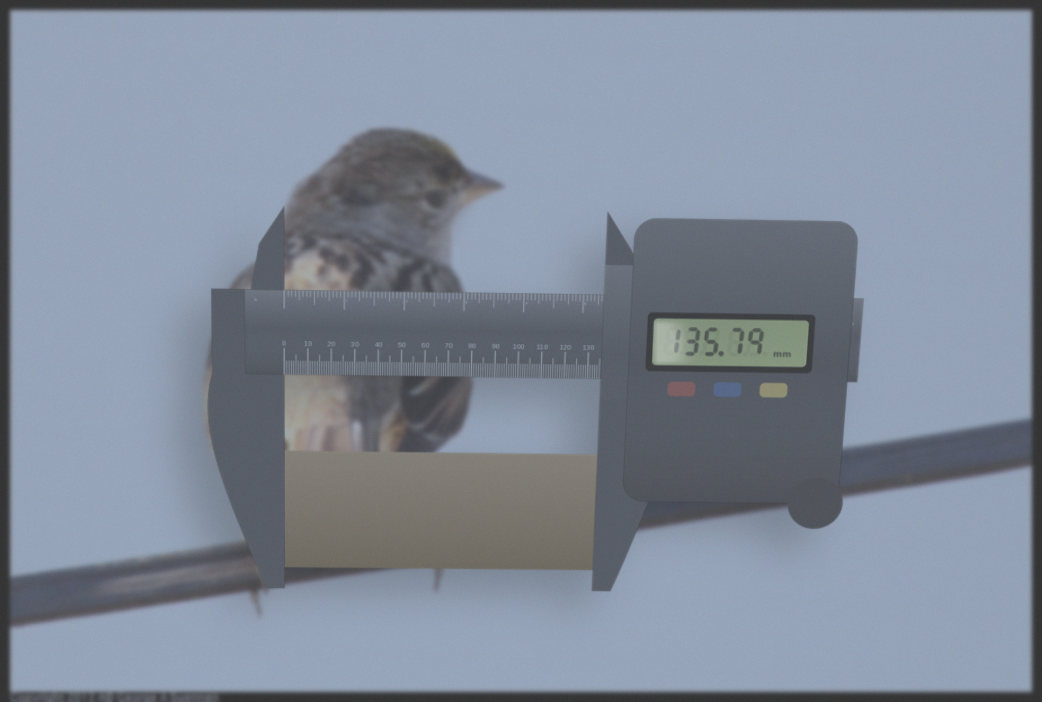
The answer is 135.79 mm
